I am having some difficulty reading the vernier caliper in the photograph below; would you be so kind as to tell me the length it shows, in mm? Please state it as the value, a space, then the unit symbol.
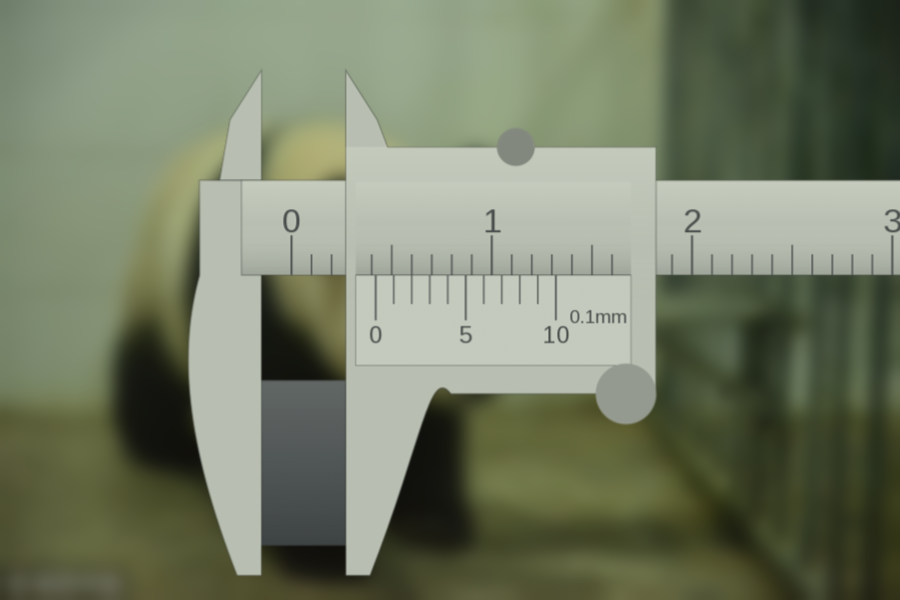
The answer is 4.2 mm
